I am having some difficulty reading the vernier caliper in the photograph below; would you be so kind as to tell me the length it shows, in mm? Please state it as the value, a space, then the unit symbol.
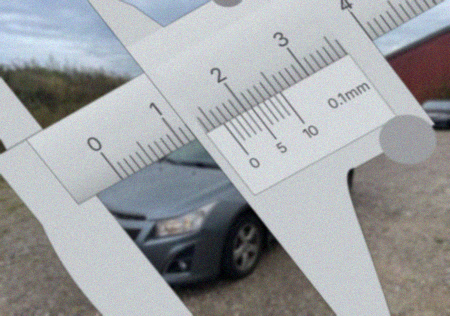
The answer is 16.4 mm
